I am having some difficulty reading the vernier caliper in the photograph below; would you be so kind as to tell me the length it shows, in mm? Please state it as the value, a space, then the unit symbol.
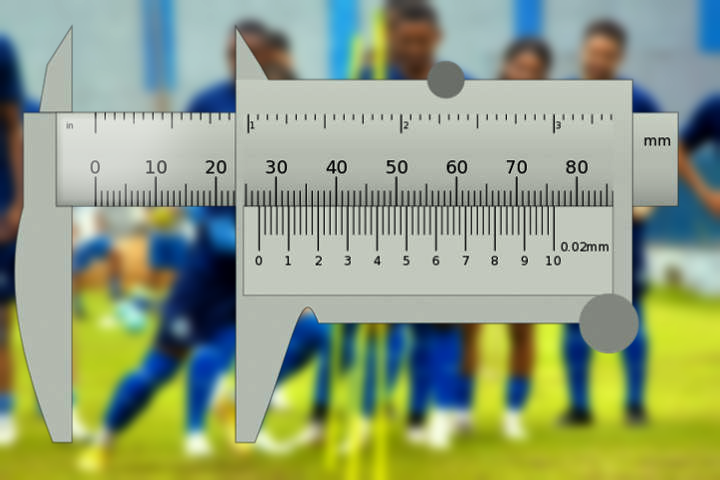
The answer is 27.2 mm
